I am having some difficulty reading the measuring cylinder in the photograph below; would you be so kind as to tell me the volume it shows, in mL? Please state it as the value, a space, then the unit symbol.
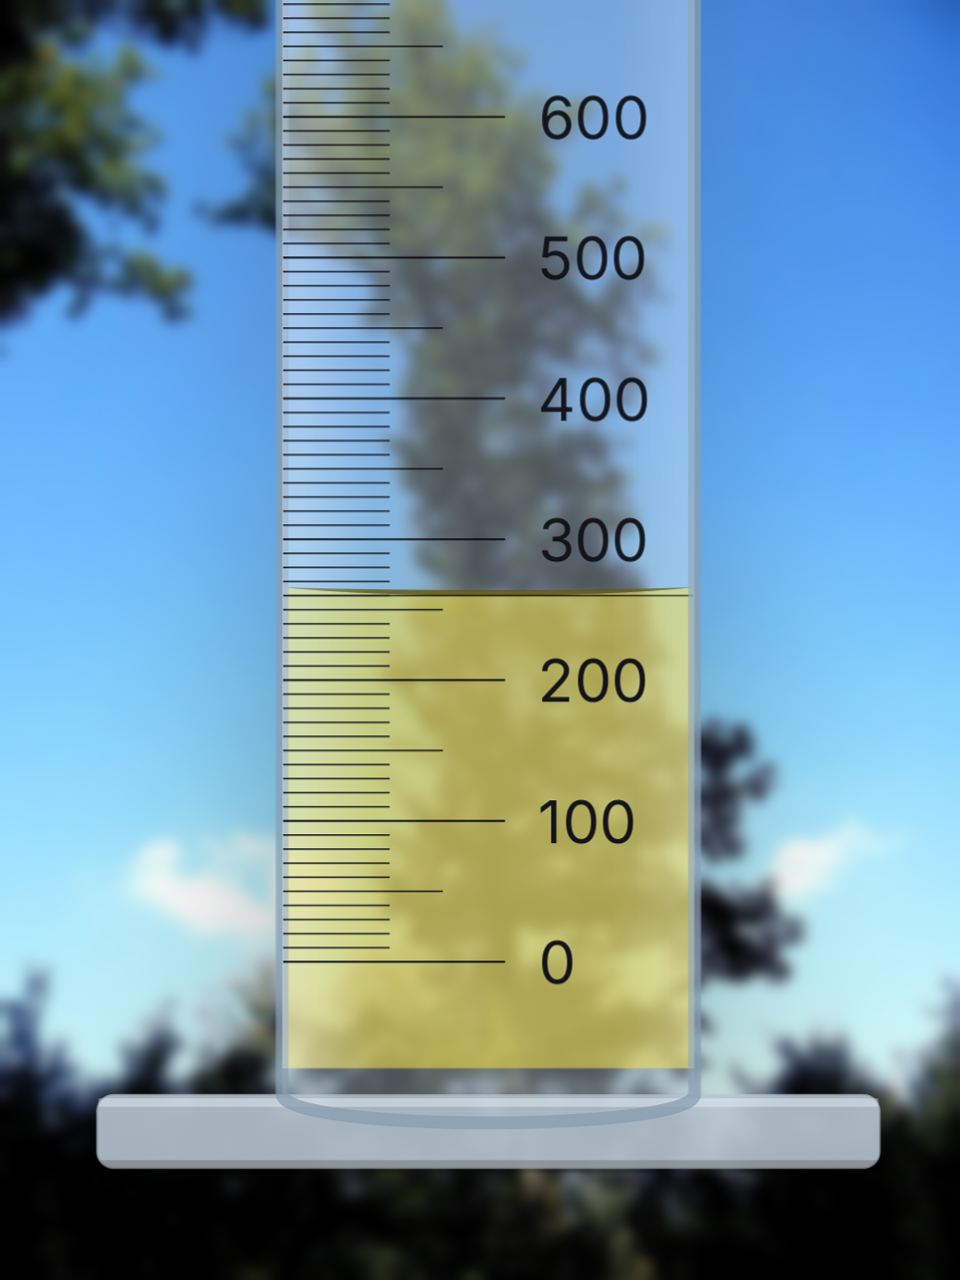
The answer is 260 mL
